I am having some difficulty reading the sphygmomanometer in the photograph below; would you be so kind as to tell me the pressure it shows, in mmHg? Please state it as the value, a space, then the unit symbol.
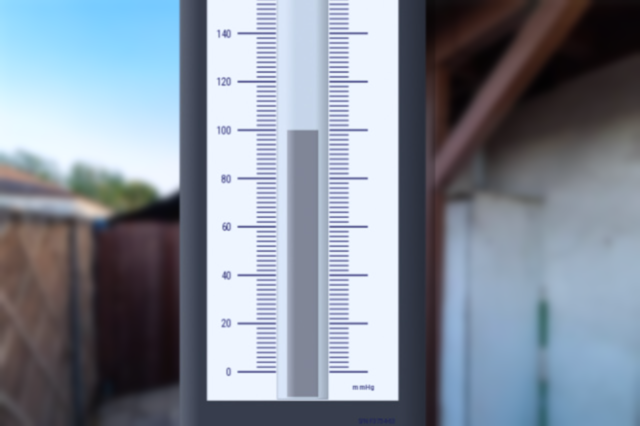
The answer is 100 mmHg
